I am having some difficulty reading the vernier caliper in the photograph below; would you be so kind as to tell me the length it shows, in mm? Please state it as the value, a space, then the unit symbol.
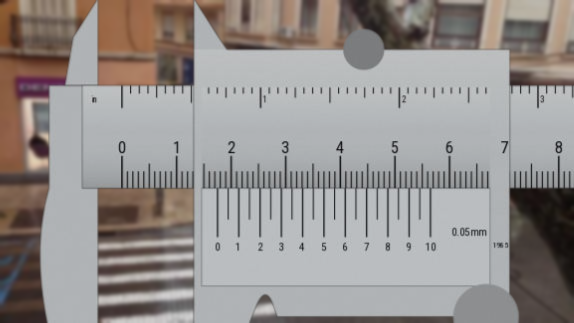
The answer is 17.5 mm
